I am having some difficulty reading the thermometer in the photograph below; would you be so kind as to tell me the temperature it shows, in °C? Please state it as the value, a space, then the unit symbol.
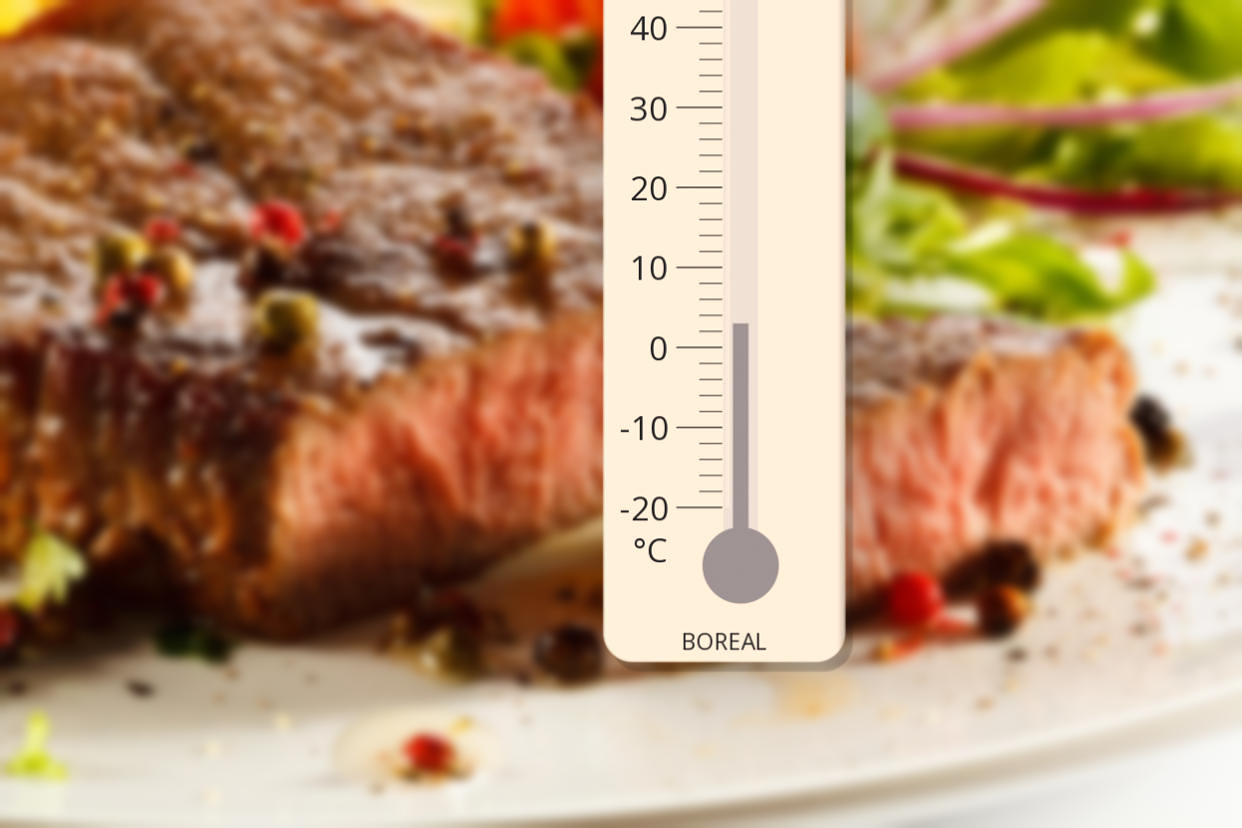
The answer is 3 °C
